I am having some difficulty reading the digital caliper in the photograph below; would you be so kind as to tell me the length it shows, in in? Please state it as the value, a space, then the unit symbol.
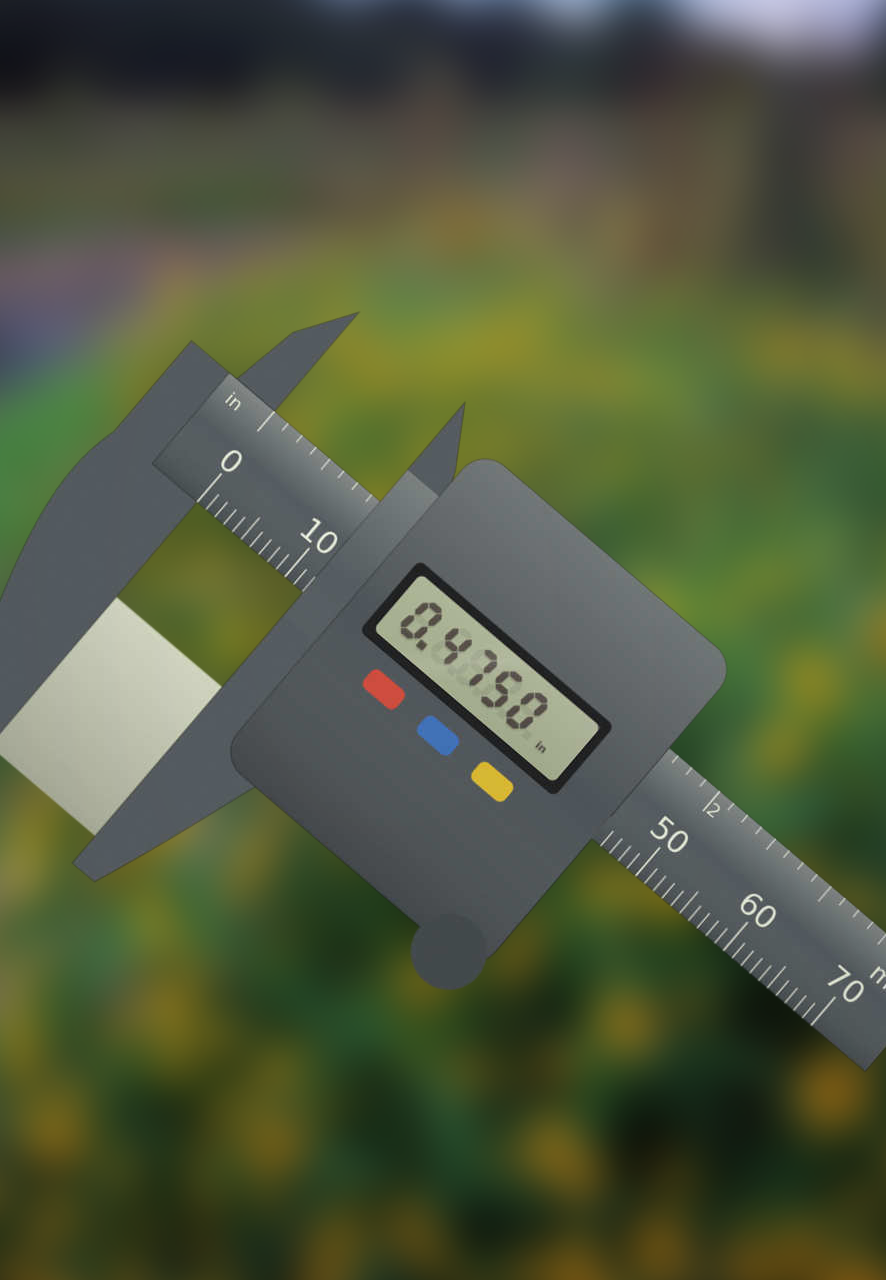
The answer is 0.4750 in
